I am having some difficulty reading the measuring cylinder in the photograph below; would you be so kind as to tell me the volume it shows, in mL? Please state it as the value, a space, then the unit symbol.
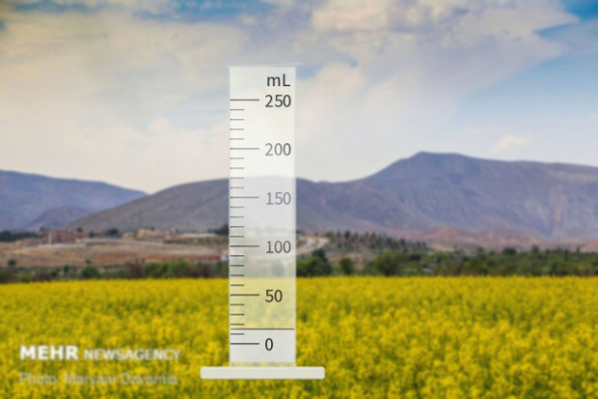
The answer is 15 mL
